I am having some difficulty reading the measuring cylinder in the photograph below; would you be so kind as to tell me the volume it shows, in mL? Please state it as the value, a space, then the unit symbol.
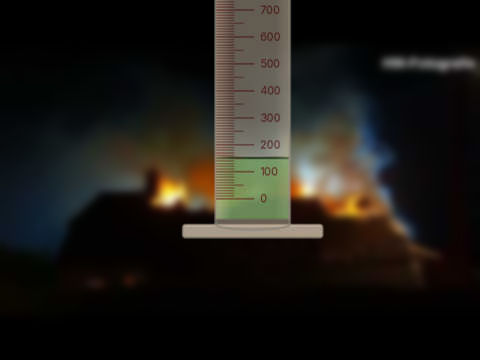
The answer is 150 mL
